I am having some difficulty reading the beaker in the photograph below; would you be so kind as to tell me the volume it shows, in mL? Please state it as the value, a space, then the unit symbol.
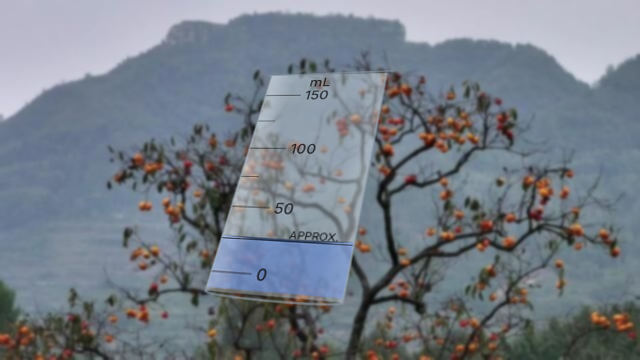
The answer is 25 mL
